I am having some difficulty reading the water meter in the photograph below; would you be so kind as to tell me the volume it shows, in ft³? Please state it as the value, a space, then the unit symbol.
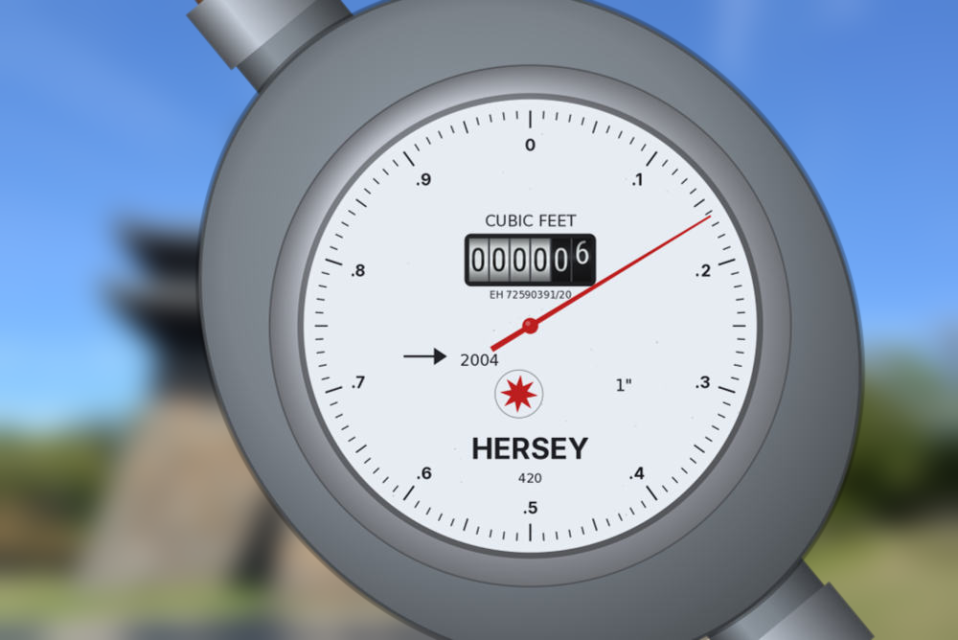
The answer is 6.16 ft³
